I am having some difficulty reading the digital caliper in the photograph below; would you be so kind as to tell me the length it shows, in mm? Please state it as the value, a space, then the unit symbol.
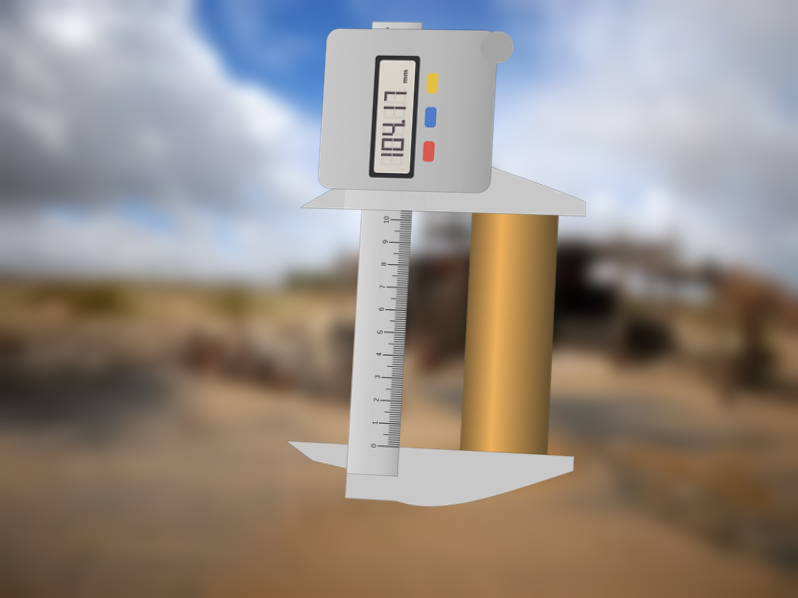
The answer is 104.17 mm
